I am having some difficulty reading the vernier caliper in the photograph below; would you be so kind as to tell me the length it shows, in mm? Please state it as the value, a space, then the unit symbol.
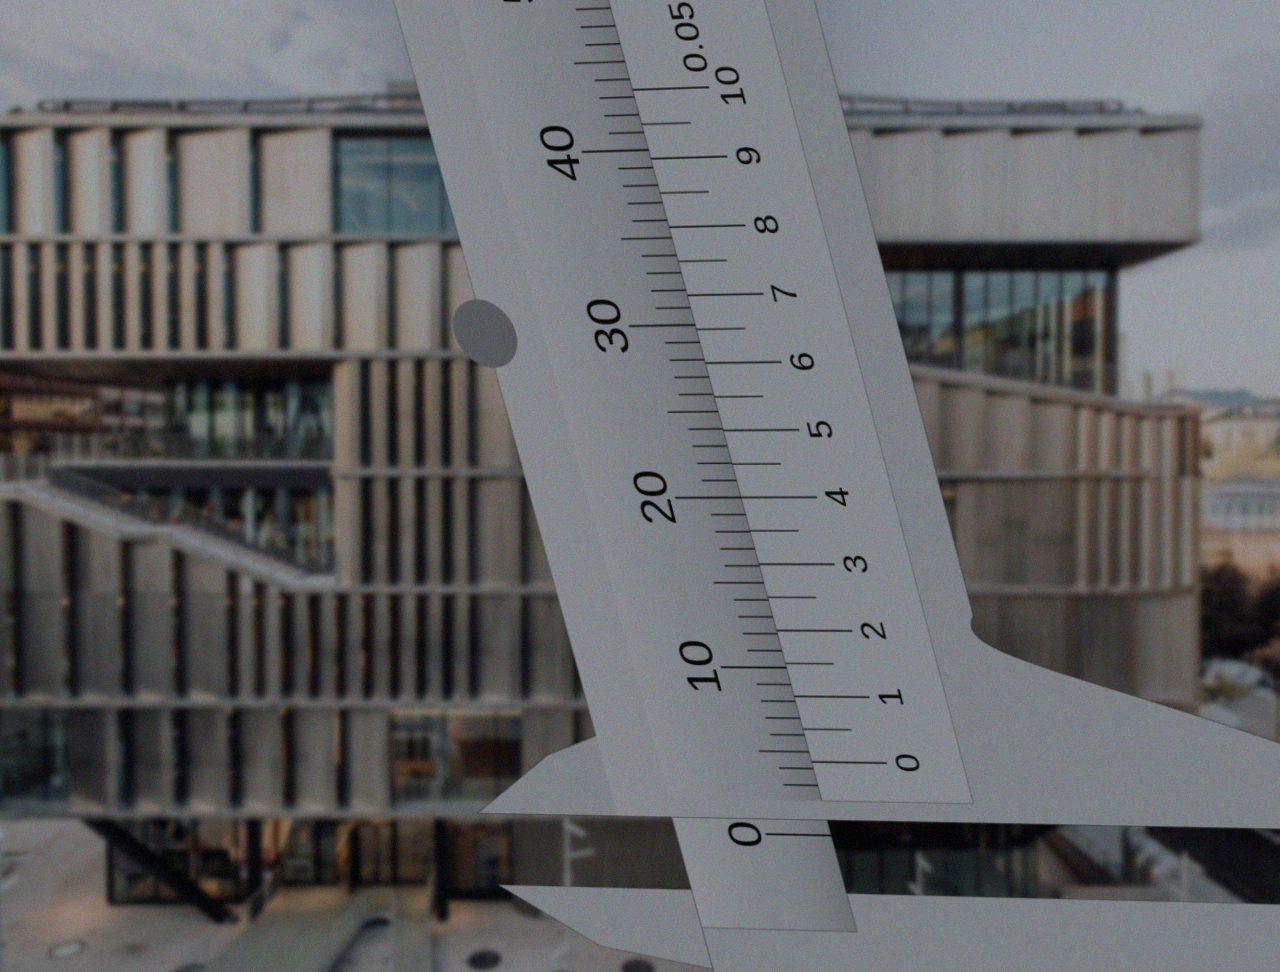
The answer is 4.4 mm
